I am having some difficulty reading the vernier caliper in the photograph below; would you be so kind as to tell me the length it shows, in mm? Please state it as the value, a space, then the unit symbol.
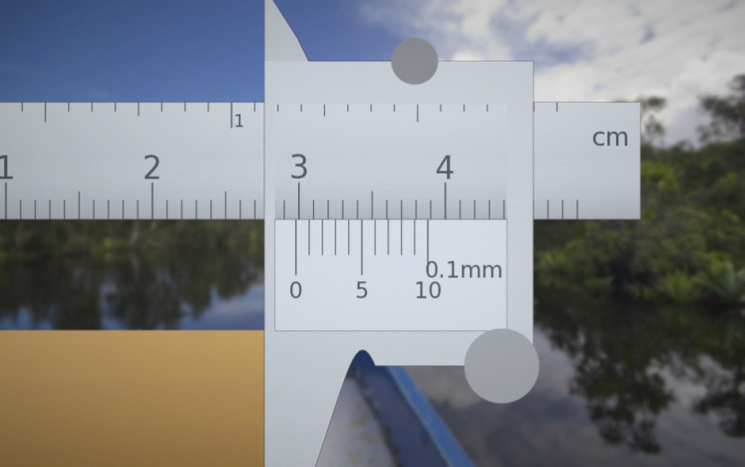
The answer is 29.8 mm
